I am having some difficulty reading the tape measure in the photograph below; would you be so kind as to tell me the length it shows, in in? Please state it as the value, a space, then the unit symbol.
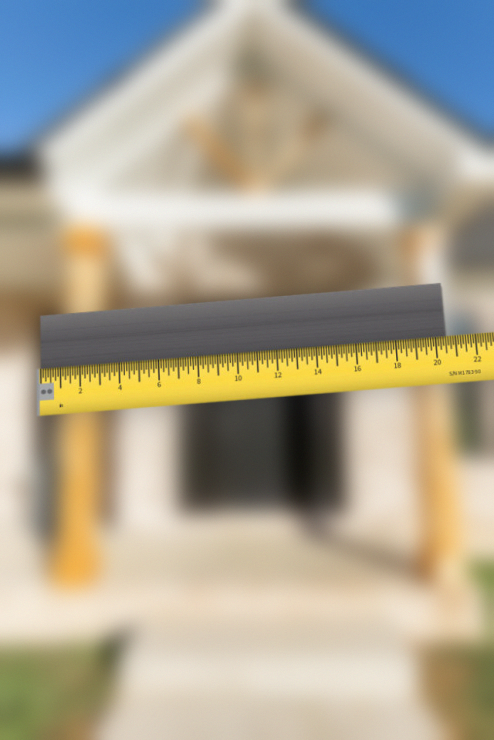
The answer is 20.5 in
